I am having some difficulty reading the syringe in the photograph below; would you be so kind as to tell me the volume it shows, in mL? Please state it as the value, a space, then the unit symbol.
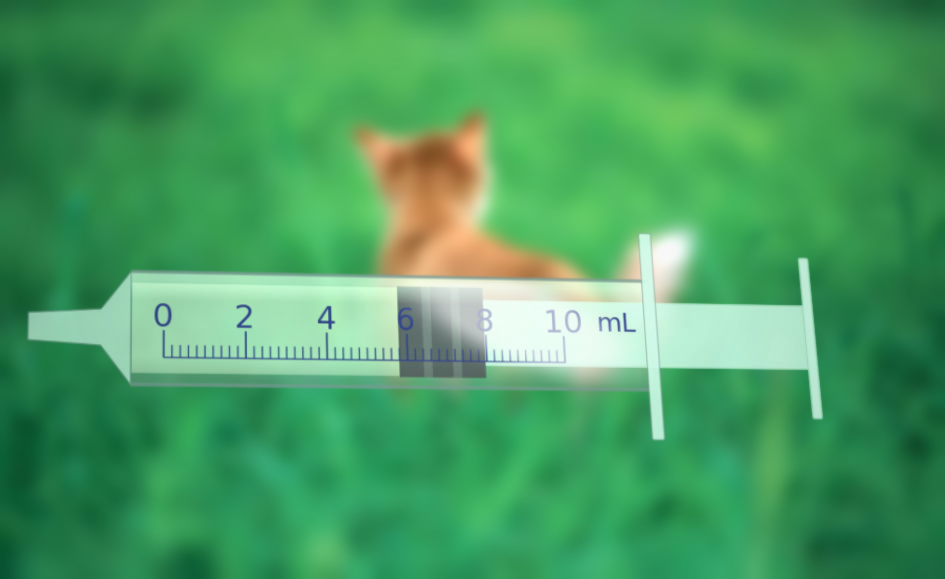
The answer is 5.8 mL
